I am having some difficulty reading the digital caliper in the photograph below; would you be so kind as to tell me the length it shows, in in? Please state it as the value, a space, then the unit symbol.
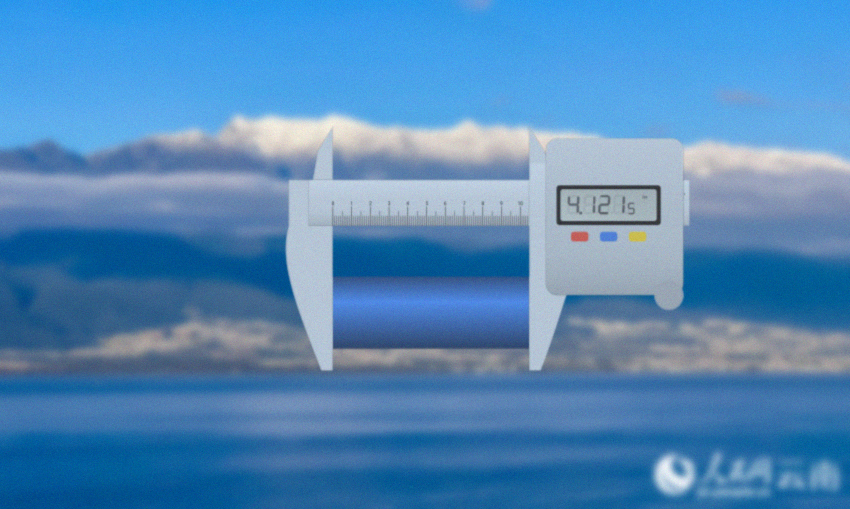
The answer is 4.1215 in
